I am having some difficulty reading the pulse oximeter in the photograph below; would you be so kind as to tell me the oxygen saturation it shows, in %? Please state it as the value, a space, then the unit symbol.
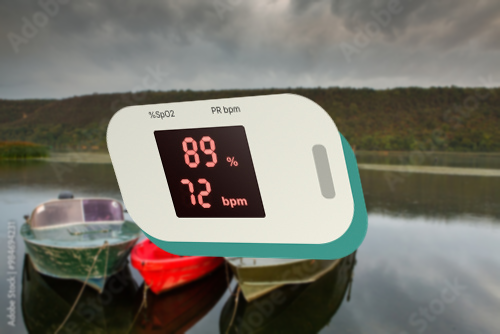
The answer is 89 %
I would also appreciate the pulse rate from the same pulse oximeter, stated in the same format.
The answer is 72 bpm
